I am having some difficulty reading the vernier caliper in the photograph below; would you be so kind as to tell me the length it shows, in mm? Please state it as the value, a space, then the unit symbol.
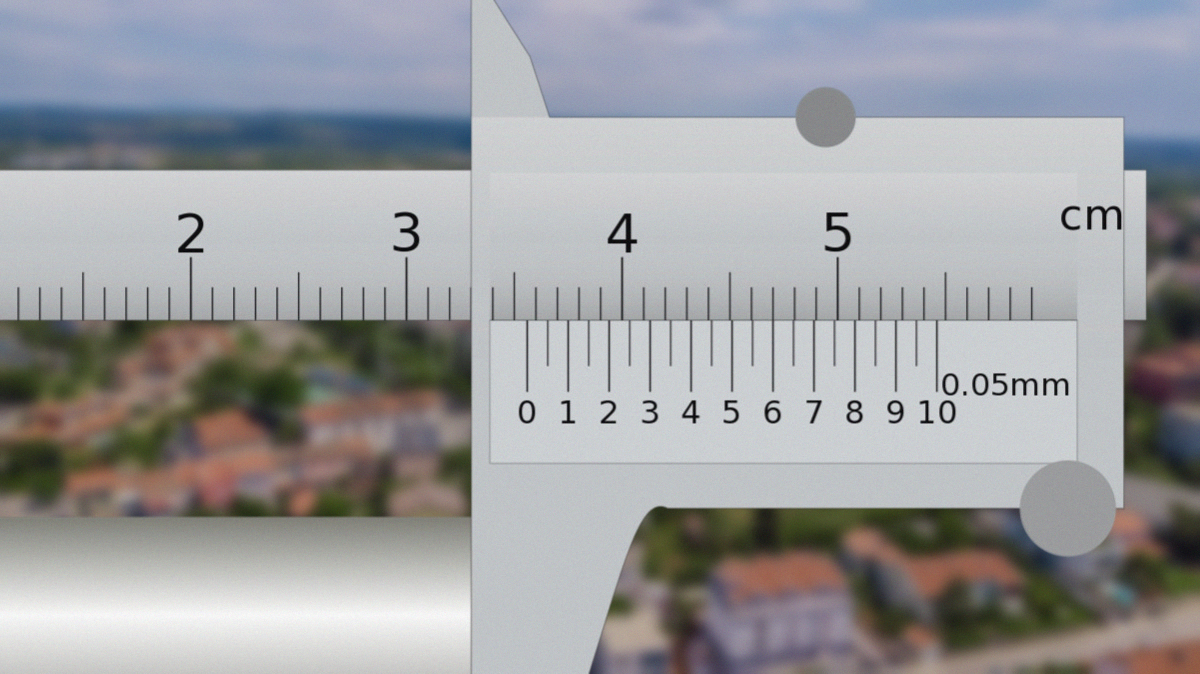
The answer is 35.6 mm
